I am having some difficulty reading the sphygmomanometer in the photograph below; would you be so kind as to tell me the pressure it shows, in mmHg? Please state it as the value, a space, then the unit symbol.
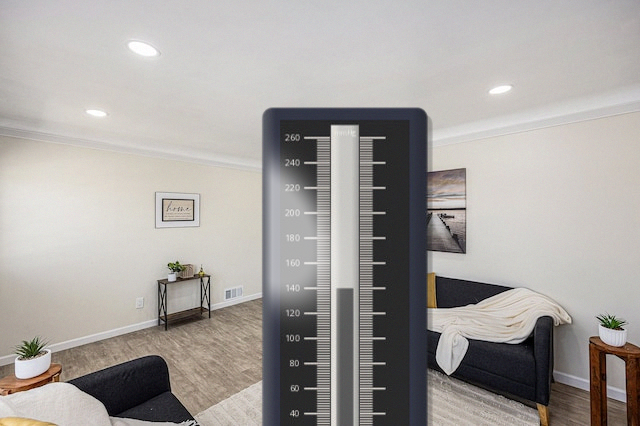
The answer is 140 mmHg
